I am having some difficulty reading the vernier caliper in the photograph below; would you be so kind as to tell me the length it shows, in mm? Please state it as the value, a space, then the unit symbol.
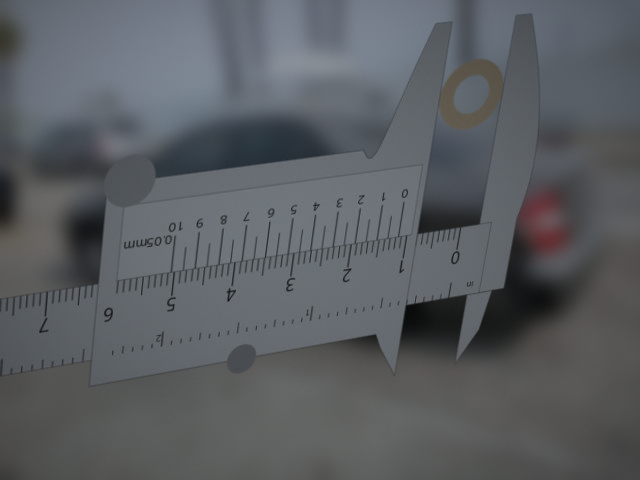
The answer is 11.5 mm
